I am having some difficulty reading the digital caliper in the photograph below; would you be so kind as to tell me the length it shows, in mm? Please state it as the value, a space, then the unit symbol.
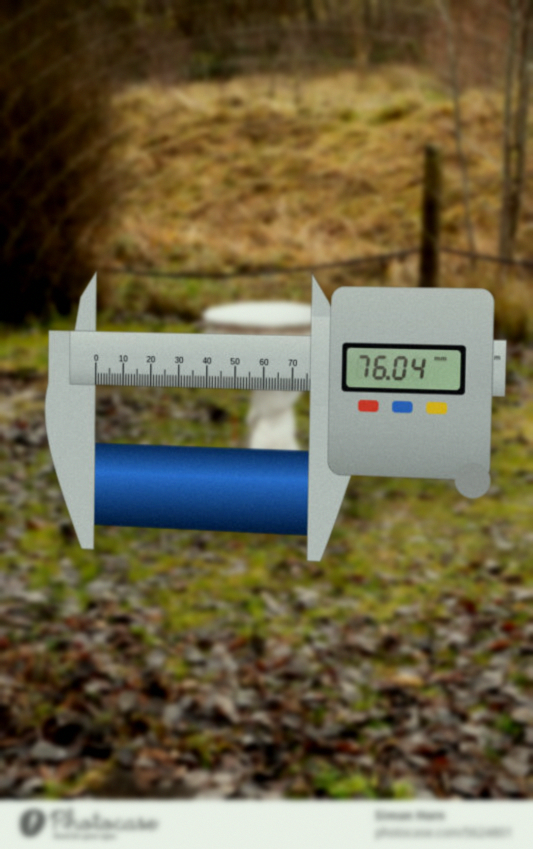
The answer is 76.04 mm
